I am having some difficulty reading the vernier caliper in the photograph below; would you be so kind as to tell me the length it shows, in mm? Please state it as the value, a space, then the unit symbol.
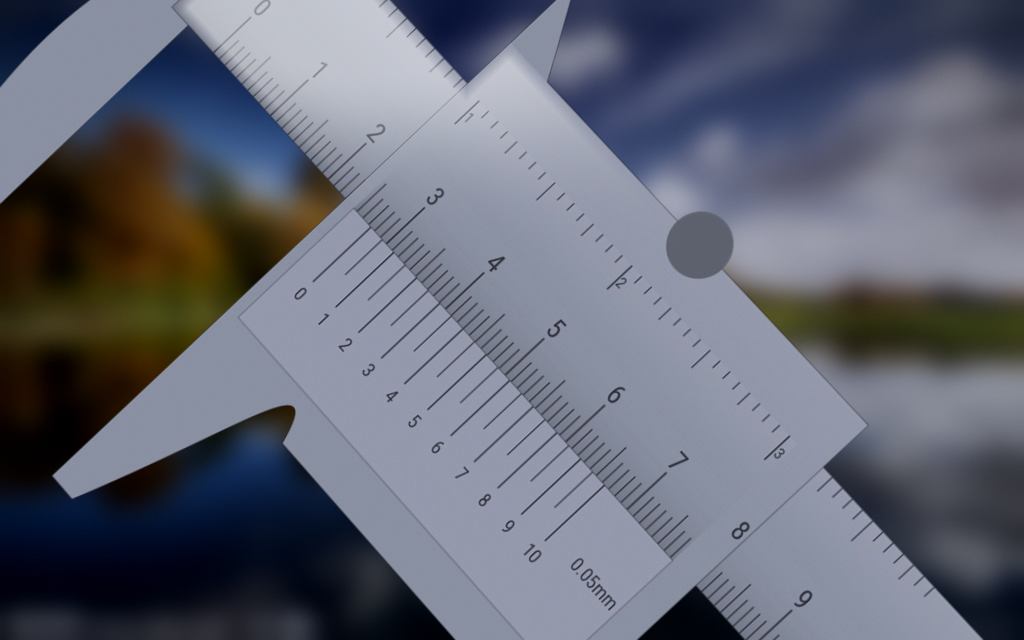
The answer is 27.4 mm
